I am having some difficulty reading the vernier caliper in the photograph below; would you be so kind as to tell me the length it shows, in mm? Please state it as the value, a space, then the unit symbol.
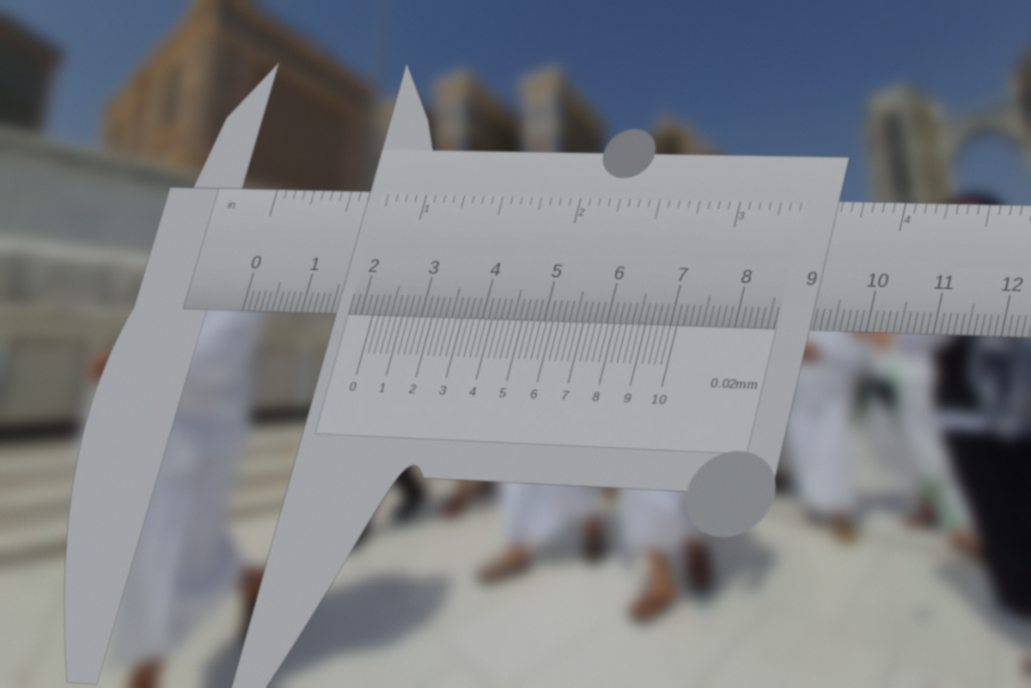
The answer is 22.0 mm
